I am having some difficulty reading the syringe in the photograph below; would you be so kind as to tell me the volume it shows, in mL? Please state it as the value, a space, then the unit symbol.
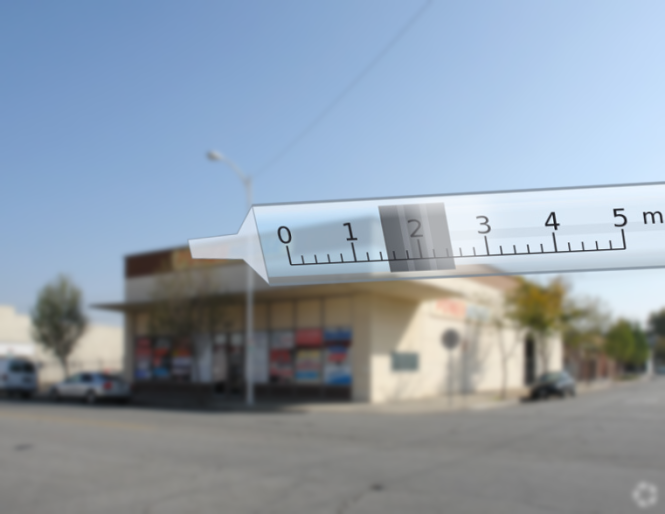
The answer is 1.5 mL
